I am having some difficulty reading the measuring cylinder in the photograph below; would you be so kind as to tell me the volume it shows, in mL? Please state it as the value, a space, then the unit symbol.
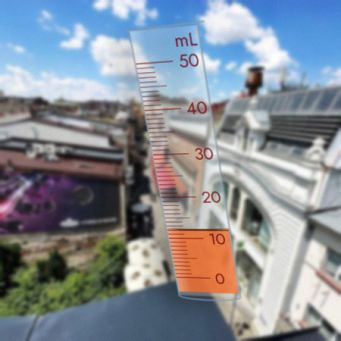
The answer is 12 mL
